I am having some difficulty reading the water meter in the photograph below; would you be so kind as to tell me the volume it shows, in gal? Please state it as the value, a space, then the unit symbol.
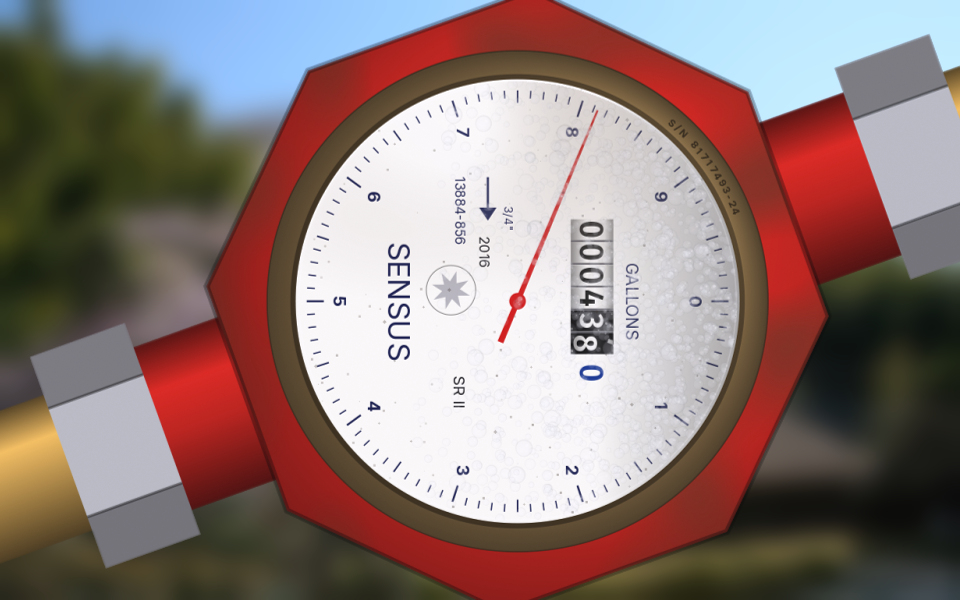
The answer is 4378.1 gal
